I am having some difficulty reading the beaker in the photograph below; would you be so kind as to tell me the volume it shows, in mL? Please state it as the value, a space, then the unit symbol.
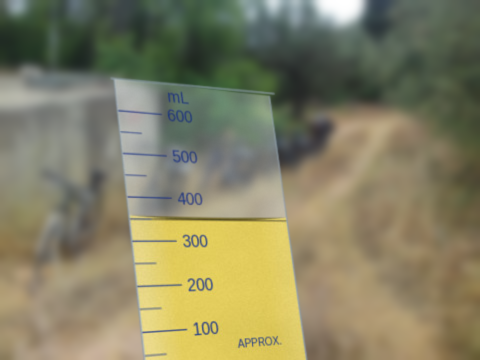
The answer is 350 mL
